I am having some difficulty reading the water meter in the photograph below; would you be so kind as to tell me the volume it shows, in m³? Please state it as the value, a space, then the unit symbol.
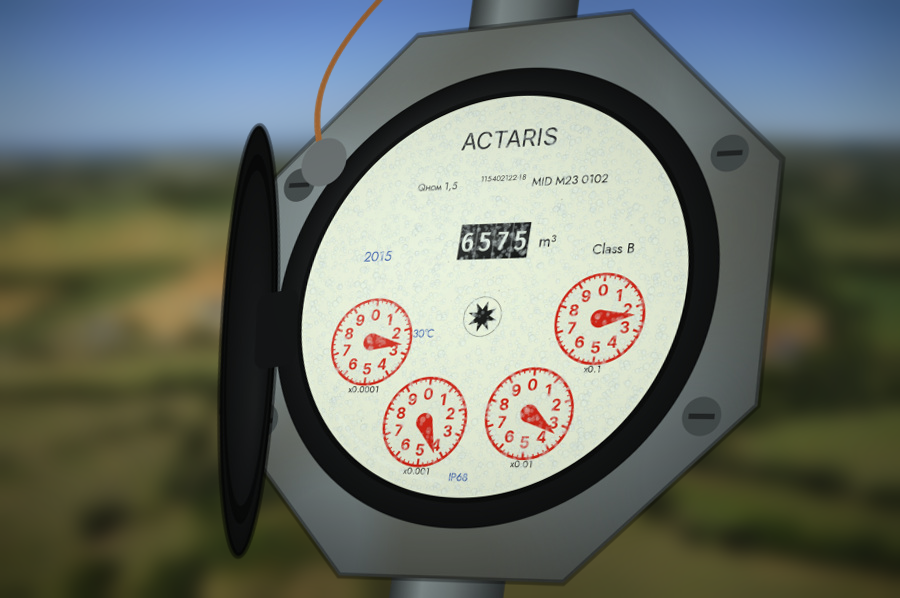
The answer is 6575.2342 m³
